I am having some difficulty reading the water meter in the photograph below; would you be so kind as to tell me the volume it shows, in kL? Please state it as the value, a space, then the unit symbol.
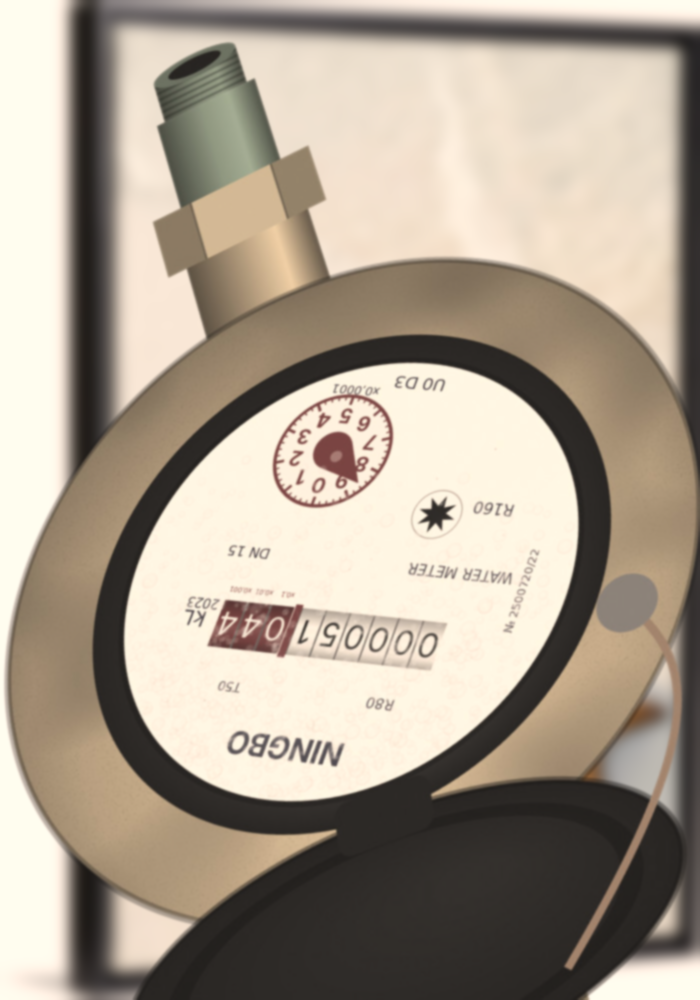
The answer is 51.0448 kL
